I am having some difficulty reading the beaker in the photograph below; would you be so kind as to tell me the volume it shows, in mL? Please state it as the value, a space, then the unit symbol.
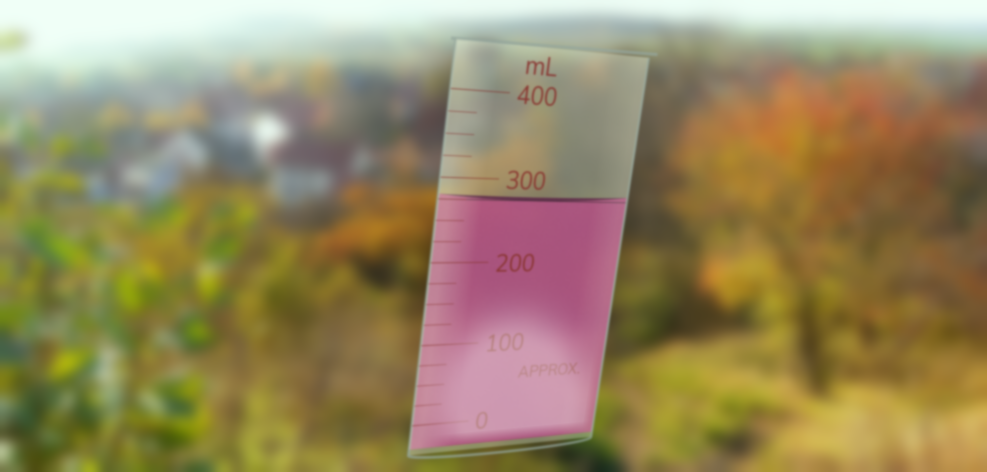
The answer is 275 mL
